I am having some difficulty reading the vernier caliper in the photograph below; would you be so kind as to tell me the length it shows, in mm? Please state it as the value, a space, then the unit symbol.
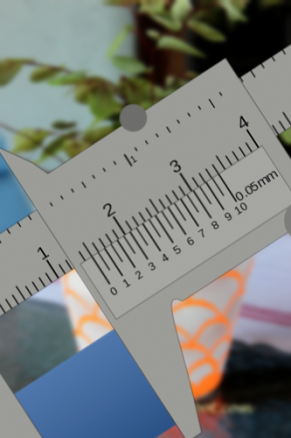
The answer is 15.0 mm
